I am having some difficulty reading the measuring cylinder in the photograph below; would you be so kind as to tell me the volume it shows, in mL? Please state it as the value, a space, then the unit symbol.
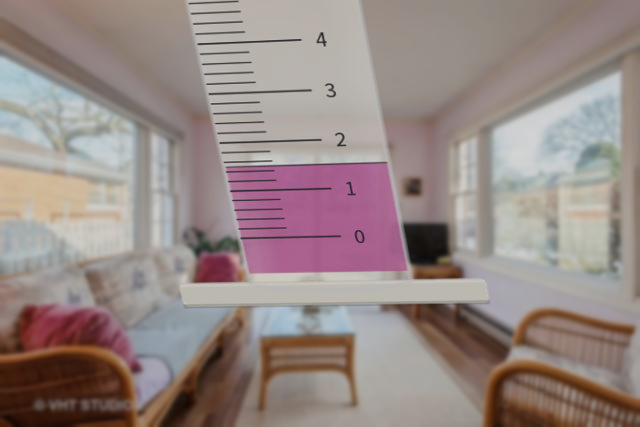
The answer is 1.5 mL
